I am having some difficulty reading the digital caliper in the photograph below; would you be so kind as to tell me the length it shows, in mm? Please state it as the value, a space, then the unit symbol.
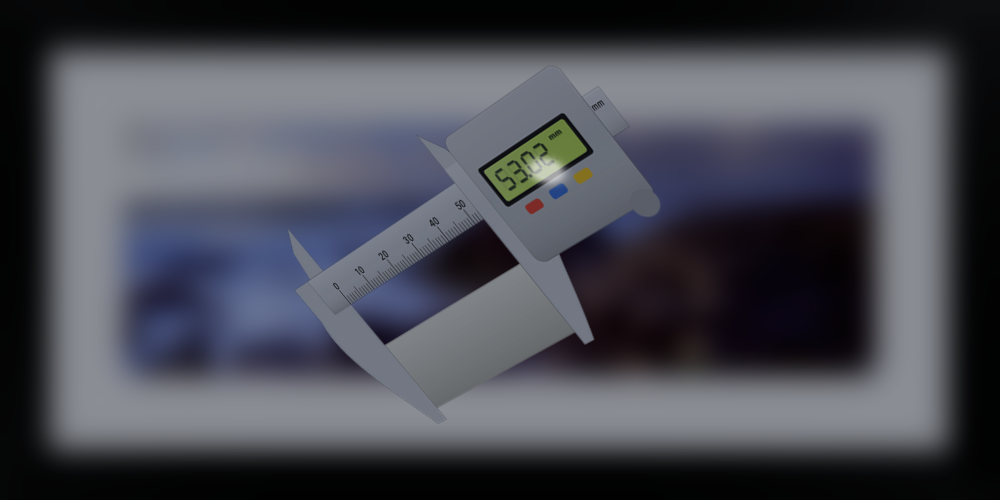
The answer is 53.02 mm
